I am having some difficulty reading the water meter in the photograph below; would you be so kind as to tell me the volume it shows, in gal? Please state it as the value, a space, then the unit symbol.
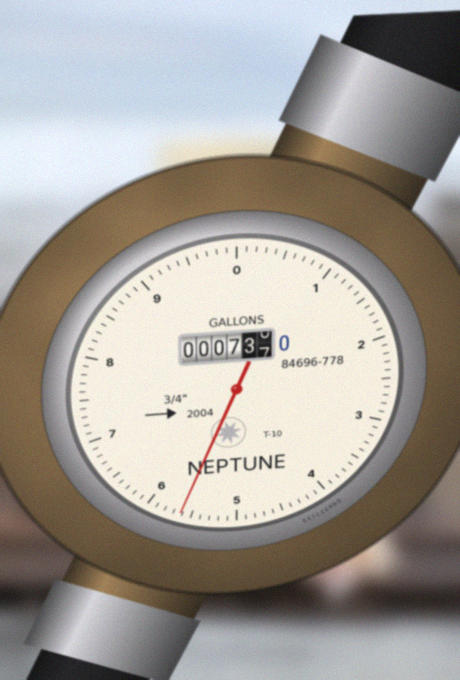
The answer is 7365.6 gal
